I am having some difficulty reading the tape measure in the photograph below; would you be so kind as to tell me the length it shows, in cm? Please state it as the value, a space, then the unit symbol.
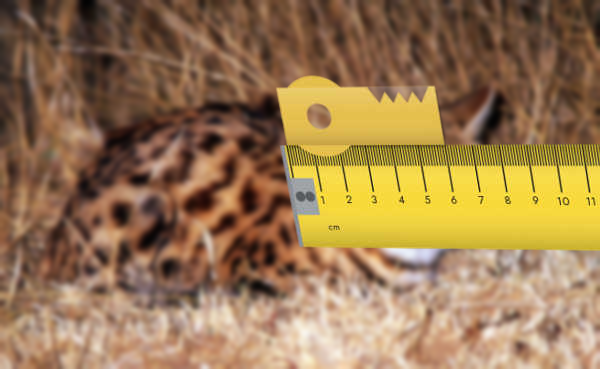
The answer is 6 cm
